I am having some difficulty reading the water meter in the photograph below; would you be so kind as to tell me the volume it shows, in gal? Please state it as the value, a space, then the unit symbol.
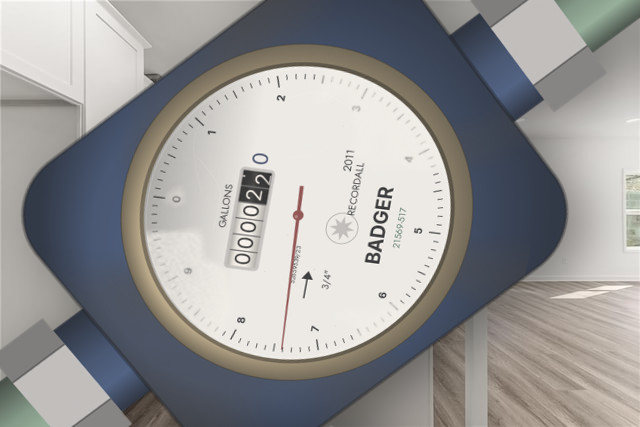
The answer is 217.4 gal
